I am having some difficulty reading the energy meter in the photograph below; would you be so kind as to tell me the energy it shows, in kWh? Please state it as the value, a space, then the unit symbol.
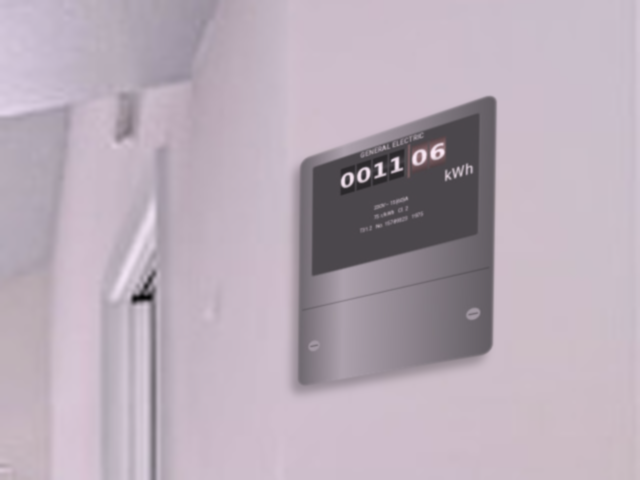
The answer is 11.06 kWh
